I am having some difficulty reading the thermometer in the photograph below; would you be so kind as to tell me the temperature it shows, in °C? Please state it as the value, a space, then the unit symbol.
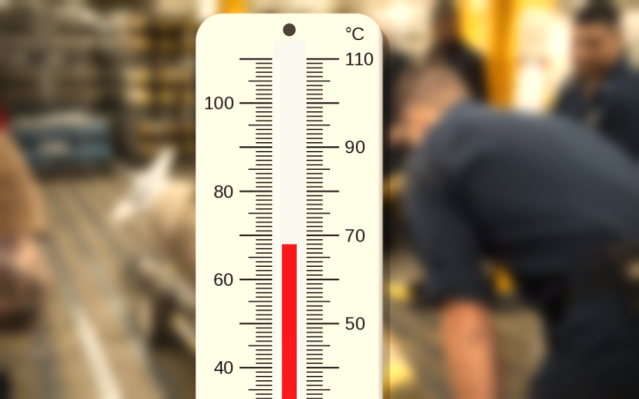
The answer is 68 °C
